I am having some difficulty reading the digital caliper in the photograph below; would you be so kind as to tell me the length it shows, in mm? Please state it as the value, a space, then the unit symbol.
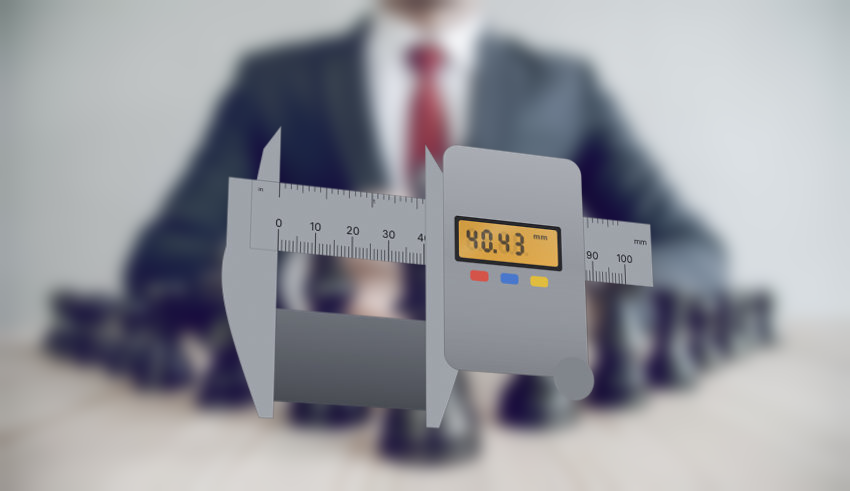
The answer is 40.43 mm
